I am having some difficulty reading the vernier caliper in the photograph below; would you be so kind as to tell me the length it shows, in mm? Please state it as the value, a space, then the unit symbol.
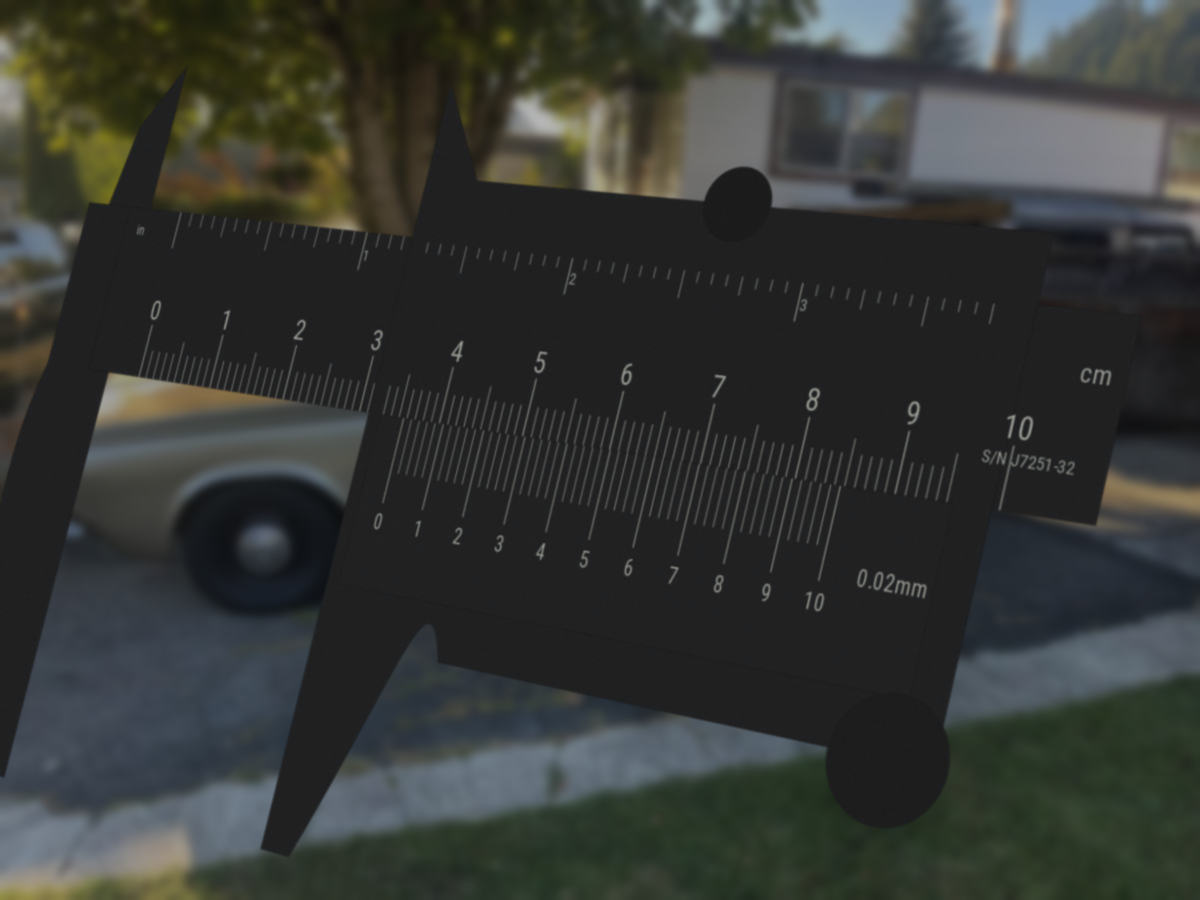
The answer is 35.6 mm
